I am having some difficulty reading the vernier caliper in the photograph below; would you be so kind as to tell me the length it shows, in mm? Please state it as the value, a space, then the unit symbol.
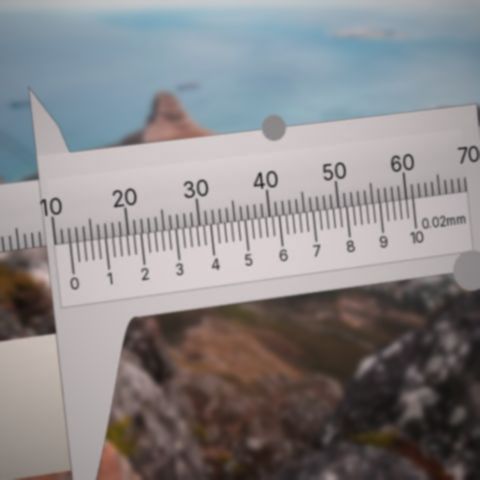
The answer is 12.0 mm
